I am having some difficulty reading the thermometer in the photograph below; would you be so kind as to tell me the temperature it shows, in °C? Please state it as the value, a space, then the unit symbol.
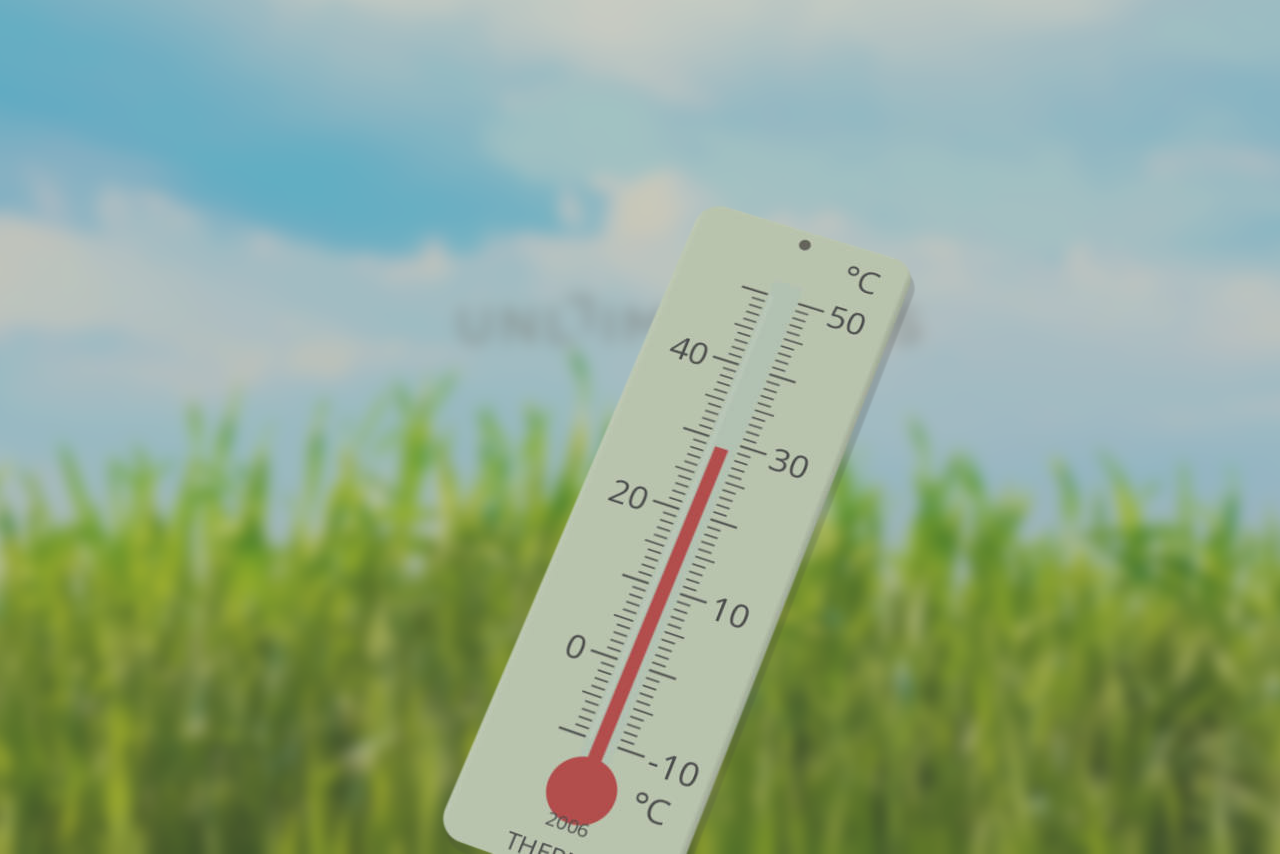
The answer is 29 °C
